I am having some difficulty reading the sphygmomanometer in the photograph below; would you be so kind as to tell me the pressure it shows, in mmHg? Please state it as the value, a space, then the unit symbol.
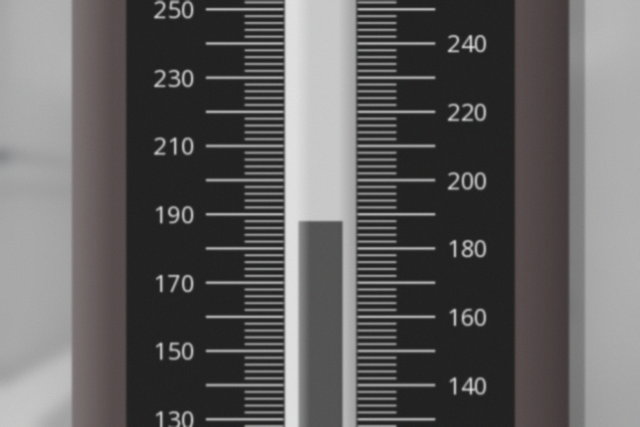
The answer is 188 mmHg
